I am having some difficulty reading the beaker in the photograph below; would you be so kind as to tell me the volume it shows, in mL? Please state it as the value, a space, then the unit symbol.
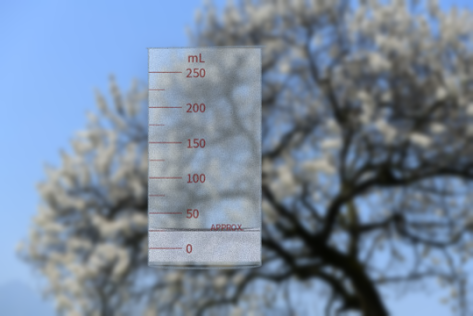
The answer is 25 mL
